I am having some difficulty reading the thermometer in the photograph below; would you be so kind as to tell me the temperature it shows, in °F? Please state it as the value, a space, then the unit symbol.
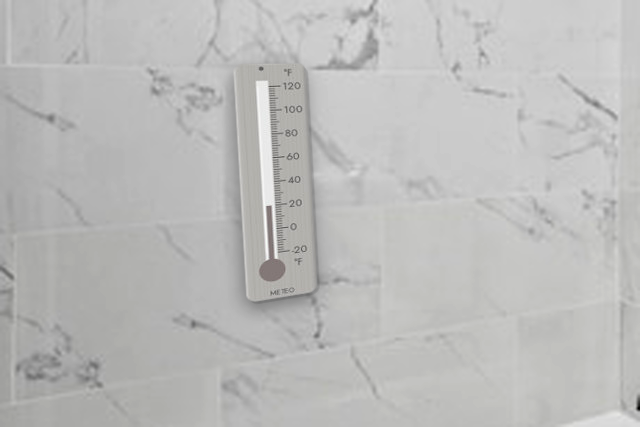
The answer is 20 °F
